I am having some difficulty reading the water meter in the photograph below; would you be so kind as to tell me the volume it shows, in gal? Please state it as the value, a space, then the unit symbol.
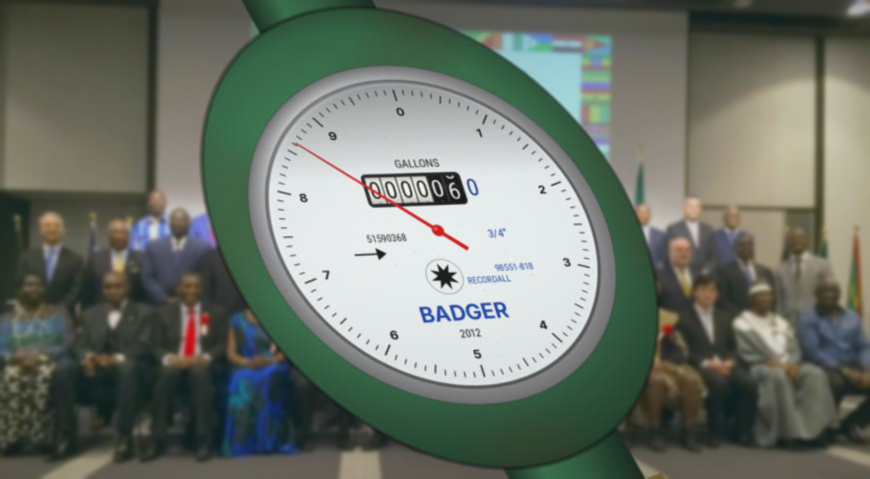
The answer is 58.6 gal
